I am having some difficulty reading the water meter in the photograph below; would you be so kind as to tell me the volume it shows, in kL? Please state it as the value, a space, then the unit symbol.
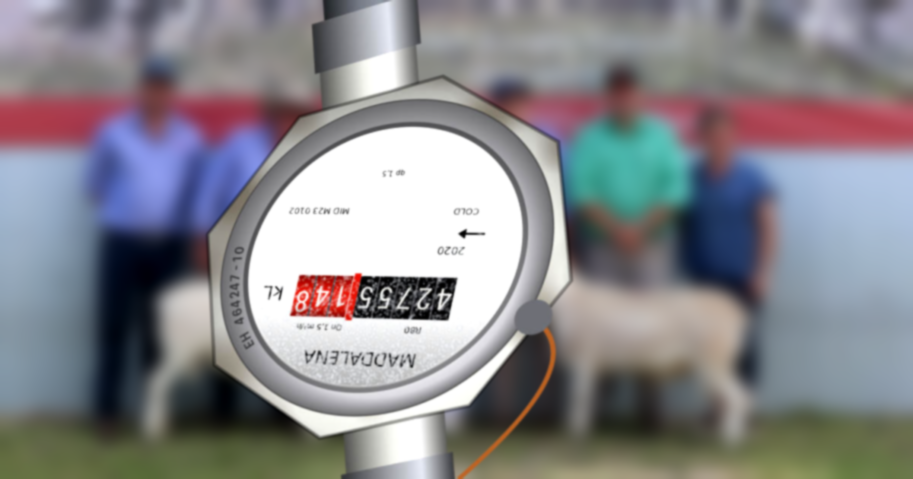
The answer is 42755.148 kL
